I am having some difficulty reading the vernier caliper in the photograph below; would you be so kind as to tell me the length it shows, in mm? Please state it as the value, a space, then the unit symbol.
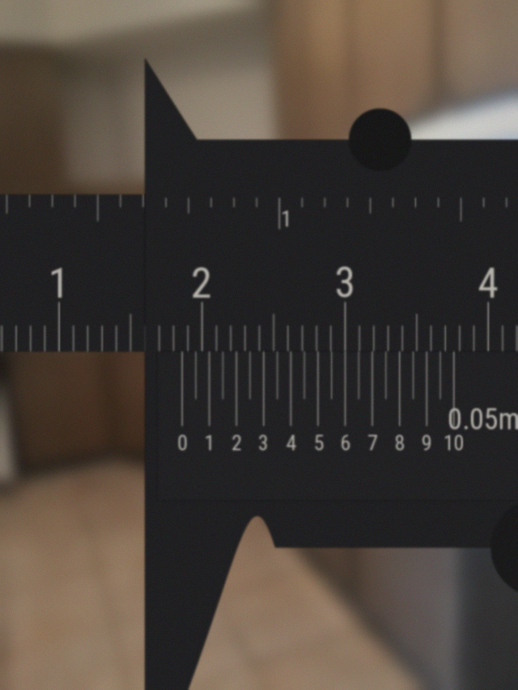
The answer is 18.6 mm
